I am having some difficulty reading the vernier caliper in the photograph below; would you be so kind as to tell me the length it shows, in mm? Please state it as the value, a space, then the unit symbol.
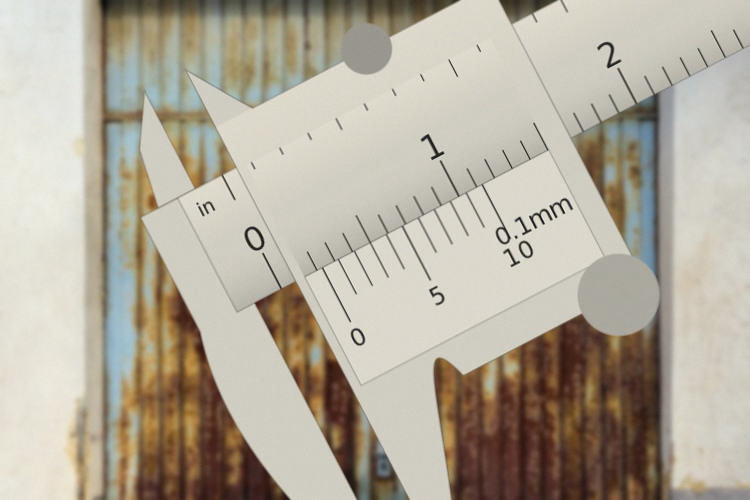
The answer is 2.3 mm
